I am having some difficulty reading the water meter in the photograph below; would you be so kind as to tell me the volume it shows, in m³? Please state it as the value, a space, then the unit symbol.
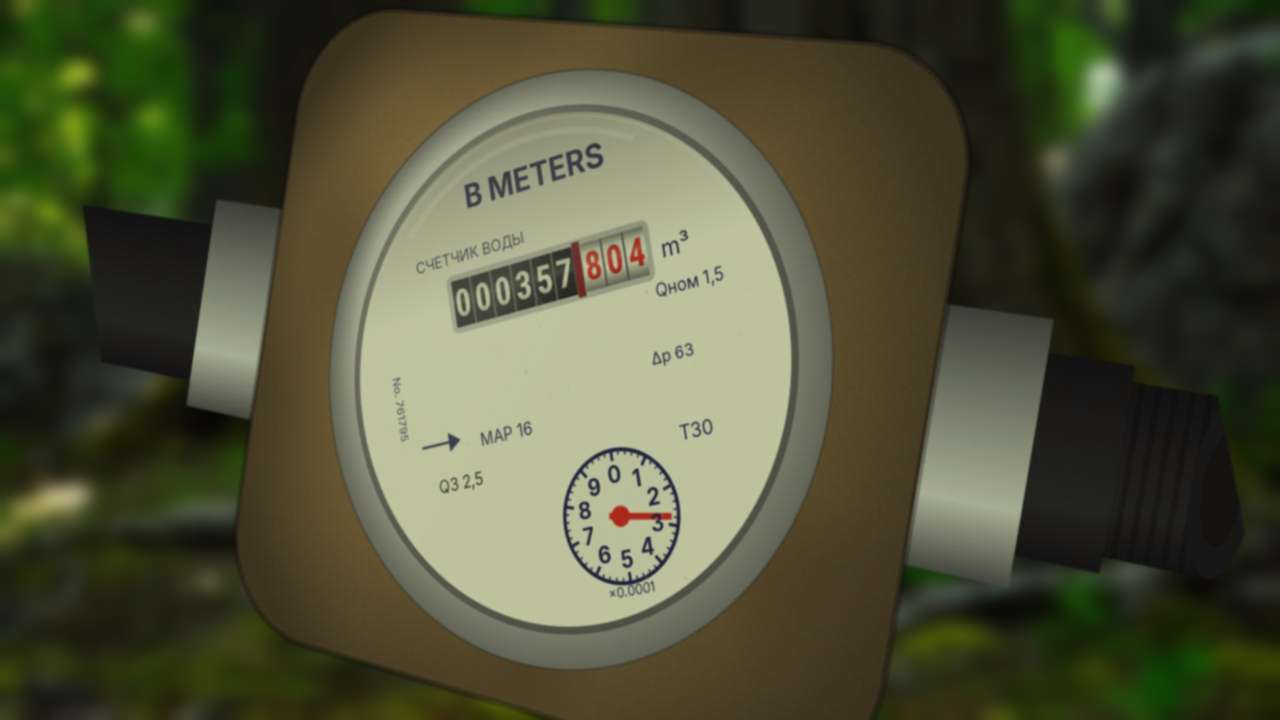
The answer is 357.8042 m³
